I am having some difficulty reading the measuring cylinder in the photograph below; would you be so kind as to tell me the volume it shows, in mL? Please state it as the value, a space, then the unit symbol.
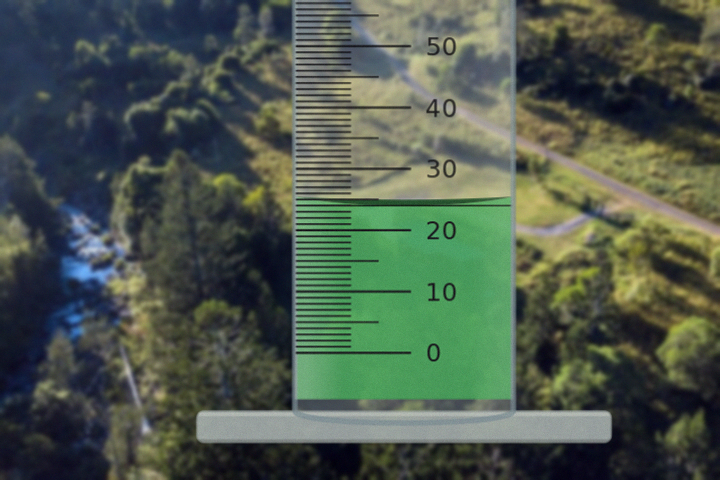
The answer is 24 mL
